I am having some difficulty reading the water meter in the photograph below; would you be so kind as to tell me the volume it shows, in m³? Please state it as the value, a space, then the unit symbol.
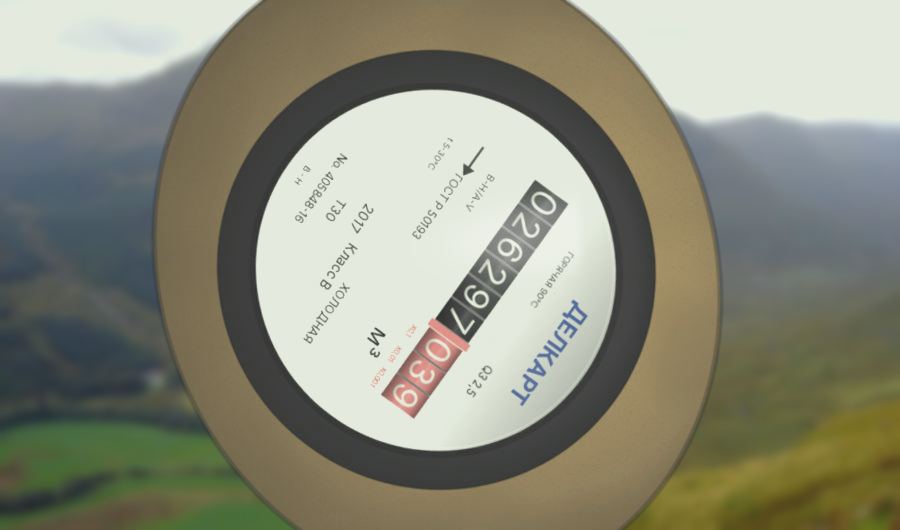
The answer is 26297.039 m³
